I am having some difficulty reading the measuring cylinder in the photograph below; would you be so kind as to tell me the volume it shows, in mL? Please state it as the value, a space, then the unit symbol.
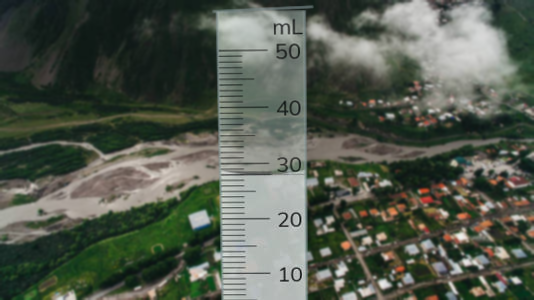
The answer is 28 mL
